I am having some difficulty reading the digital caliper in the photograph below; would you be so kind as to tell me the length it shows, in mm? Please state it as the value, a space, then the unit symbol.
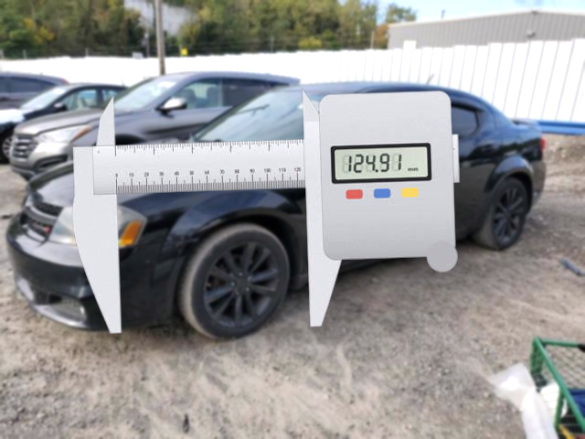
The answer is 124.91 mm
